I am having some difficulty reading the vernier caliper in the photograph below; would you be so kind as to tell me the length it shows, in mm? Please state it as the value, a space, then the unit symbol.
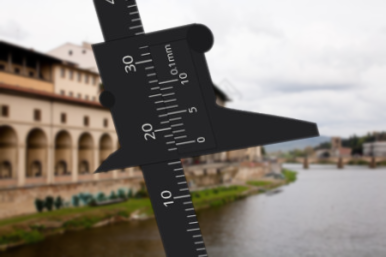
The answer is 17.6 mm
